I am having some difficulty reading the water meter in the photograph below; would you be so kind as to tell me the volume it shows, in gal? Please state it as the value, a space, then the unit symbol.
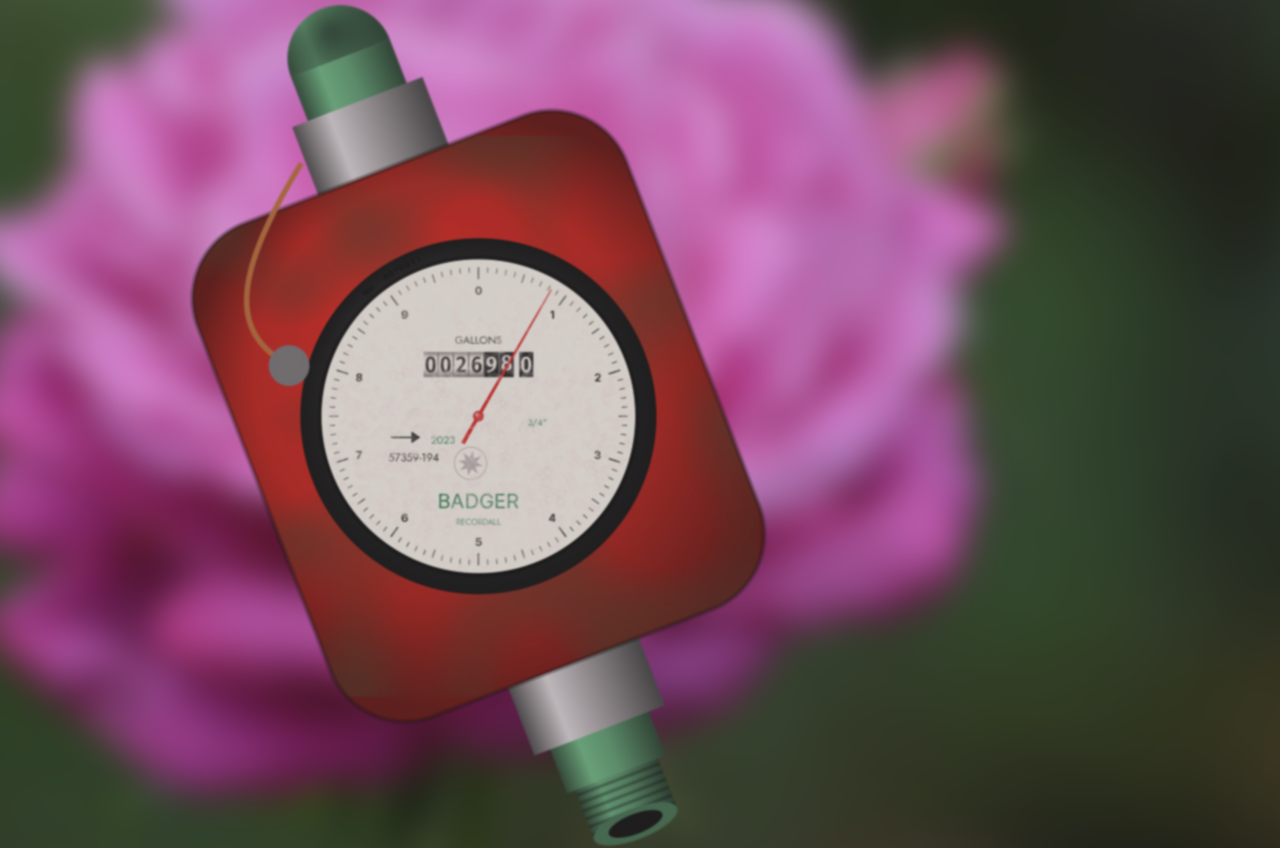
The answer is 26980.8 gal
